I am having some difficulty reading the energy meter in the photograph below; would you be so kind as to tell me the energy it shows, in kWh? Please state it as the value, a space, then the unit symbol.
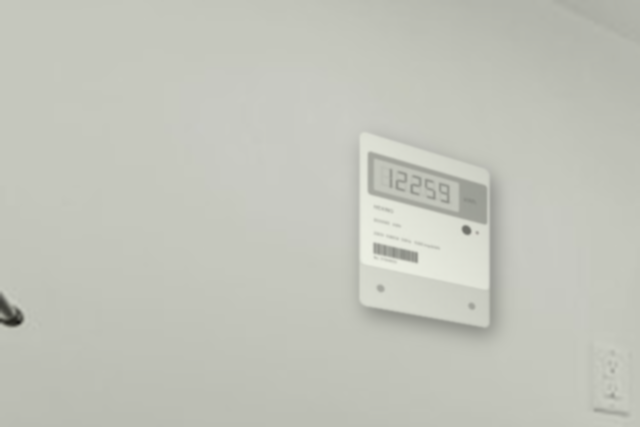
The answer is 12259 kWh
